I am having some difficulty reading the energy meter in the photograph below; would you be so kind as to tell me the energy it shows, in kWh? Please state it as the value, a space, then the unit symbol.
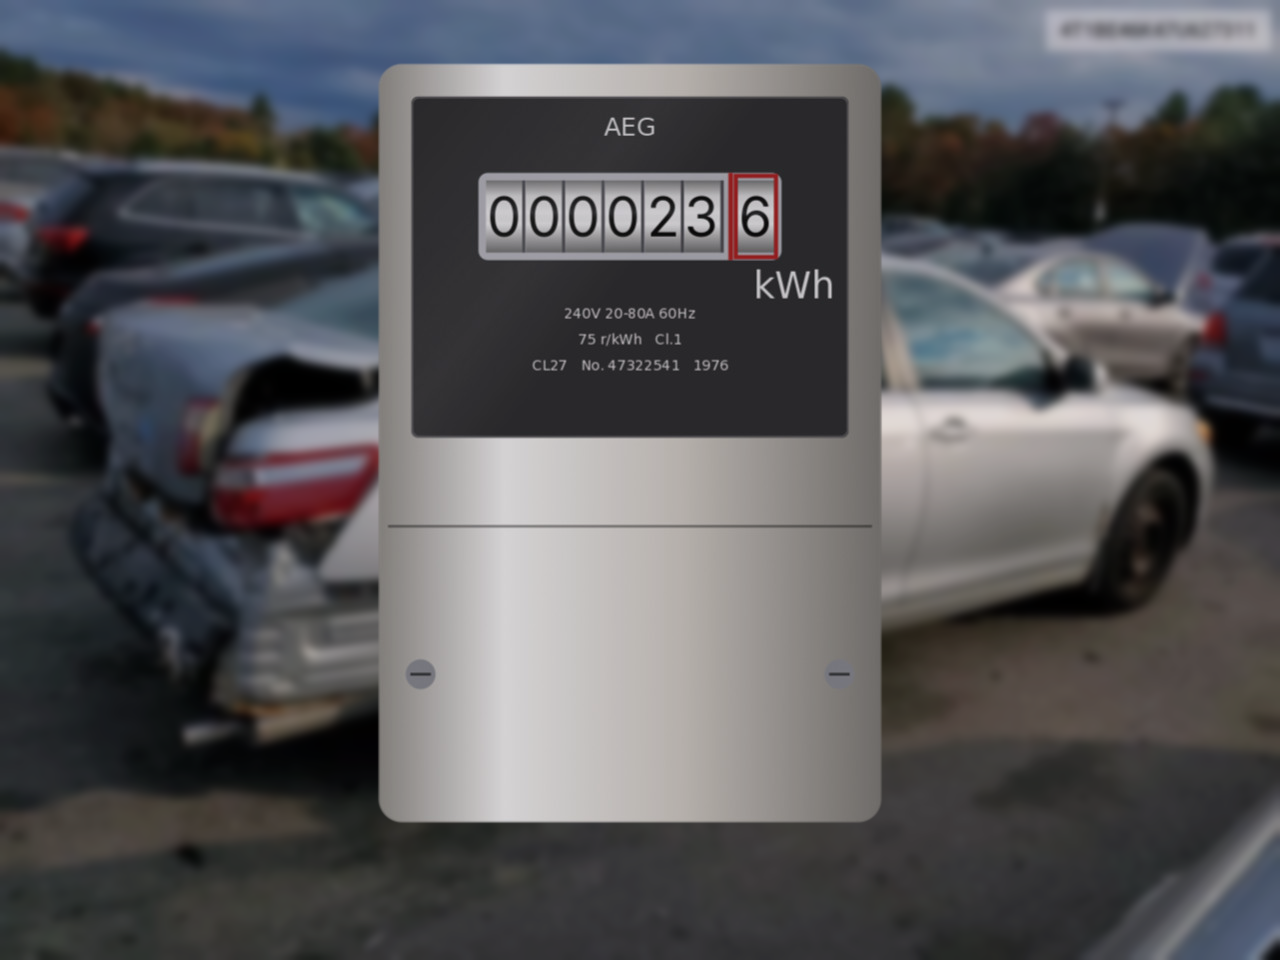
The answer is 23.6 kWh
